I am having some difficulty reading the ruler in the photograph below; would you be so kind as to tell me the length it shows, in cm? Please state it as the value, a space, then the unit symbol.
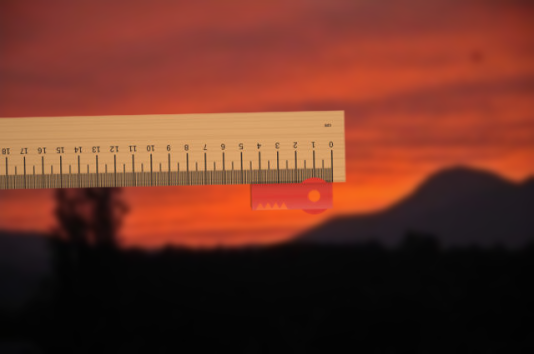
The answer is 4.5 cm
